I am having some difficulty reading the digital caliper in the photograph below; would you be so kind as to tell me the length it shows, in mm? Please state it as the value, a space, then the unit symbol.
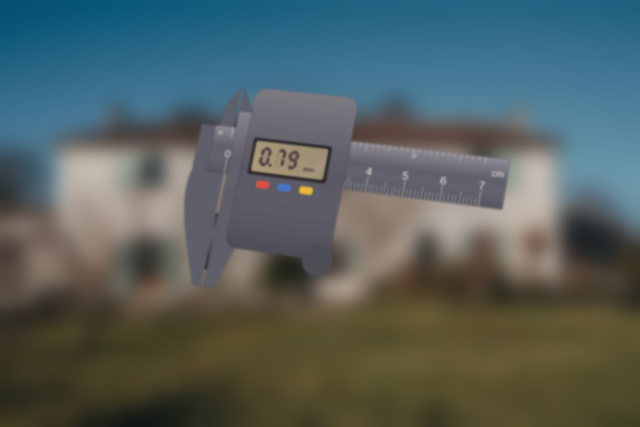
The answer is 0.79 mm
